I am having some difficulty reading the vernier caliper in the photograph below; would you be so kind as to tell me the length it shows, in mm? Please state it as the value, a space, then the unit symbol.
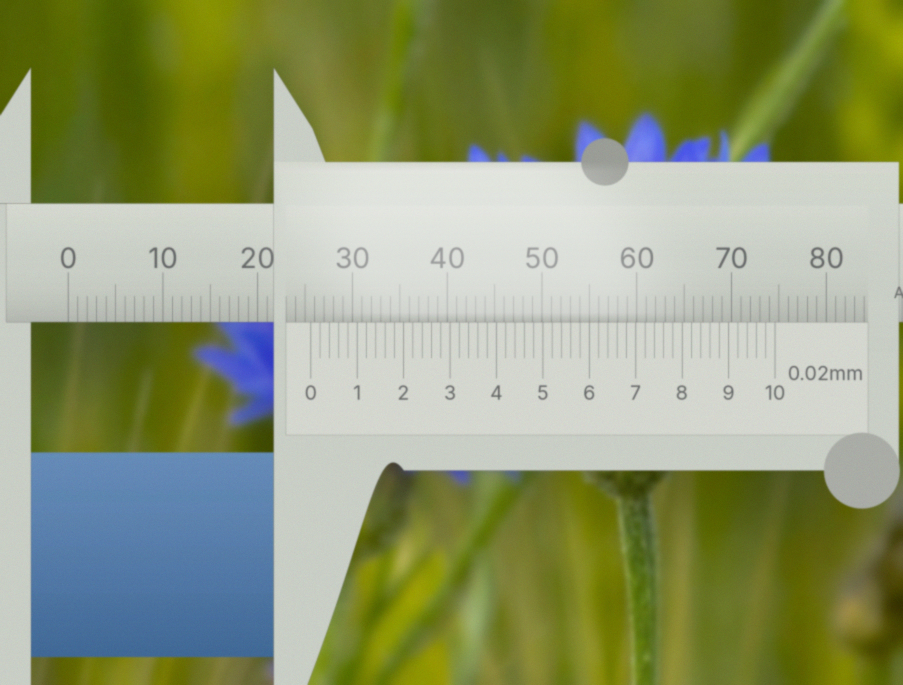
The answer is 25.6 mm
